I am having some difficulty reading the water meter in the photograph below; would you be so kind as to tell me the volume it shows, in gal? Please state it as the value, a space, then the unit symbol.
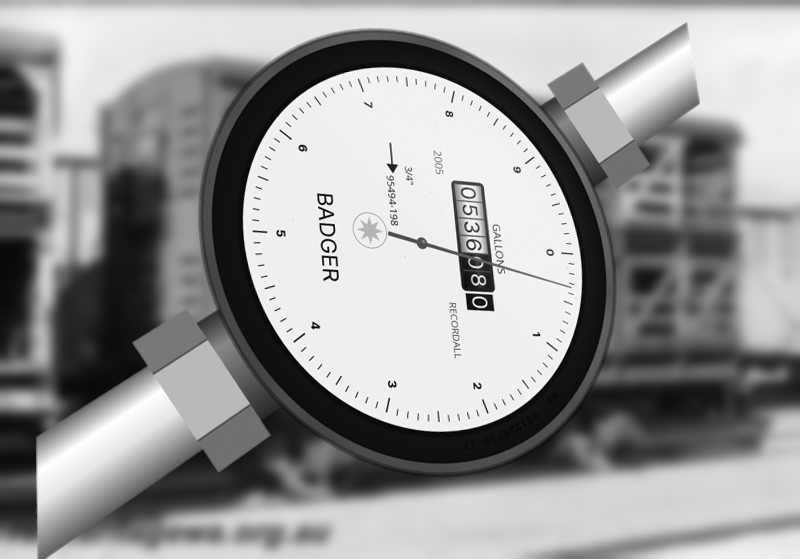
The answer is 536080.3 gal
